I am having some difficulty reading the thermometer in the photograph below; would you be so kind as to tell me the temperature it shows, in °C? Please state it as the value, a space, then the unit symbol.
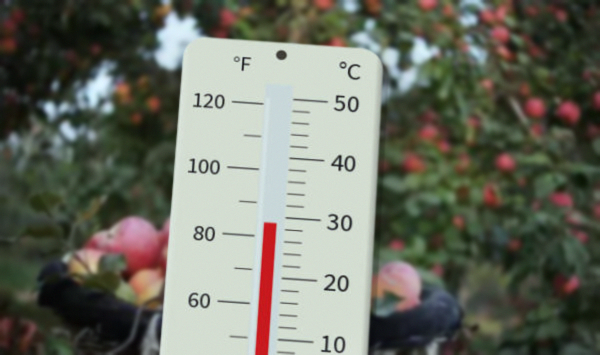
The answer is 29 °C
